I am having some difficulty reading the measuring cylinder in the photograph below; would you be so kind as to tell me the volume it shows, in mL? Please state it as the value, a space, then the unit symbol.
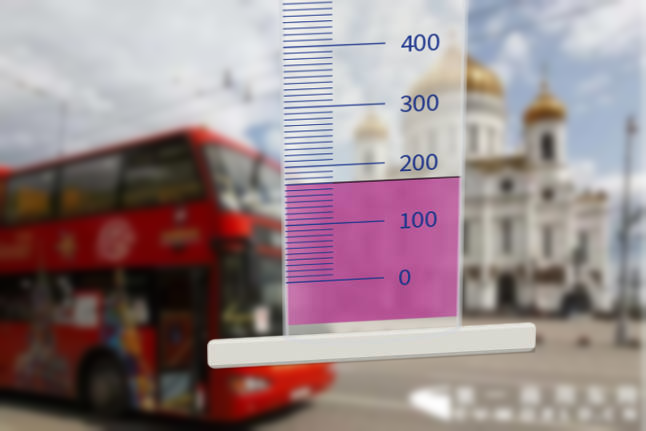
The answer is 170 mL
